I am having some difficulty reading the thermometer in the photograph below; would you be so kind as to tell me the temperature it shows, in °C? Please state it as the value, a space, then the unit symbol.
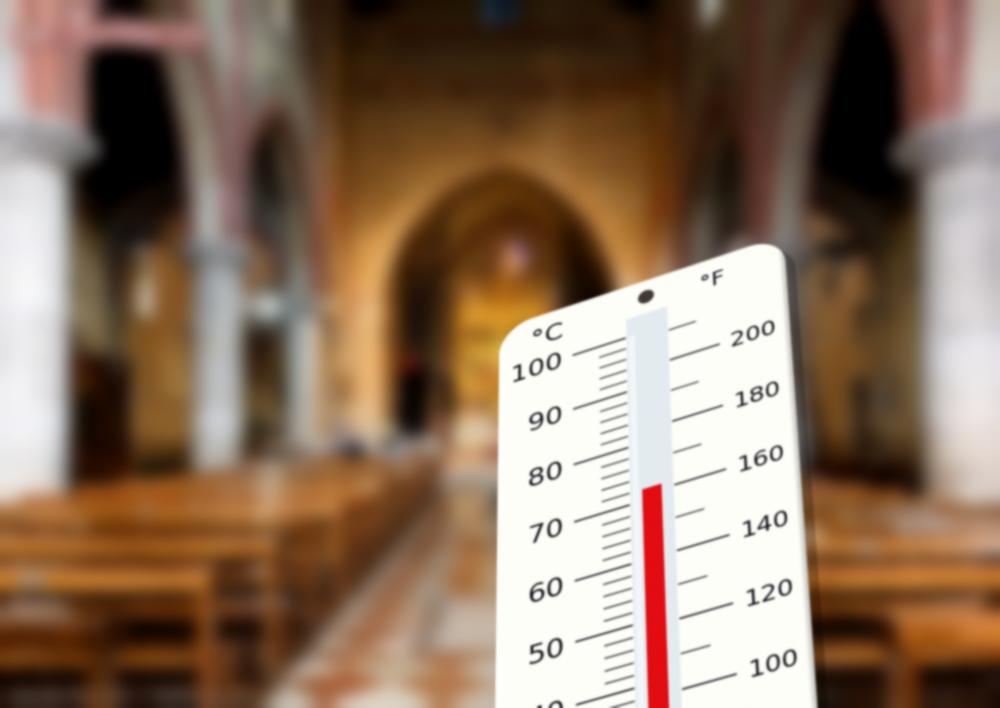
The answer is 72 °C
